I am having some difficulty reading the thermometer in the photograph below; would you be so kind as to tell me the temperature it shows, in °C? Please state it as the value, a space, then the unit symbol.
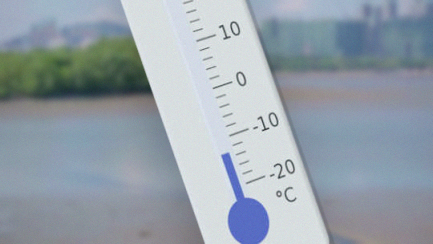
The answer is -13 °C
